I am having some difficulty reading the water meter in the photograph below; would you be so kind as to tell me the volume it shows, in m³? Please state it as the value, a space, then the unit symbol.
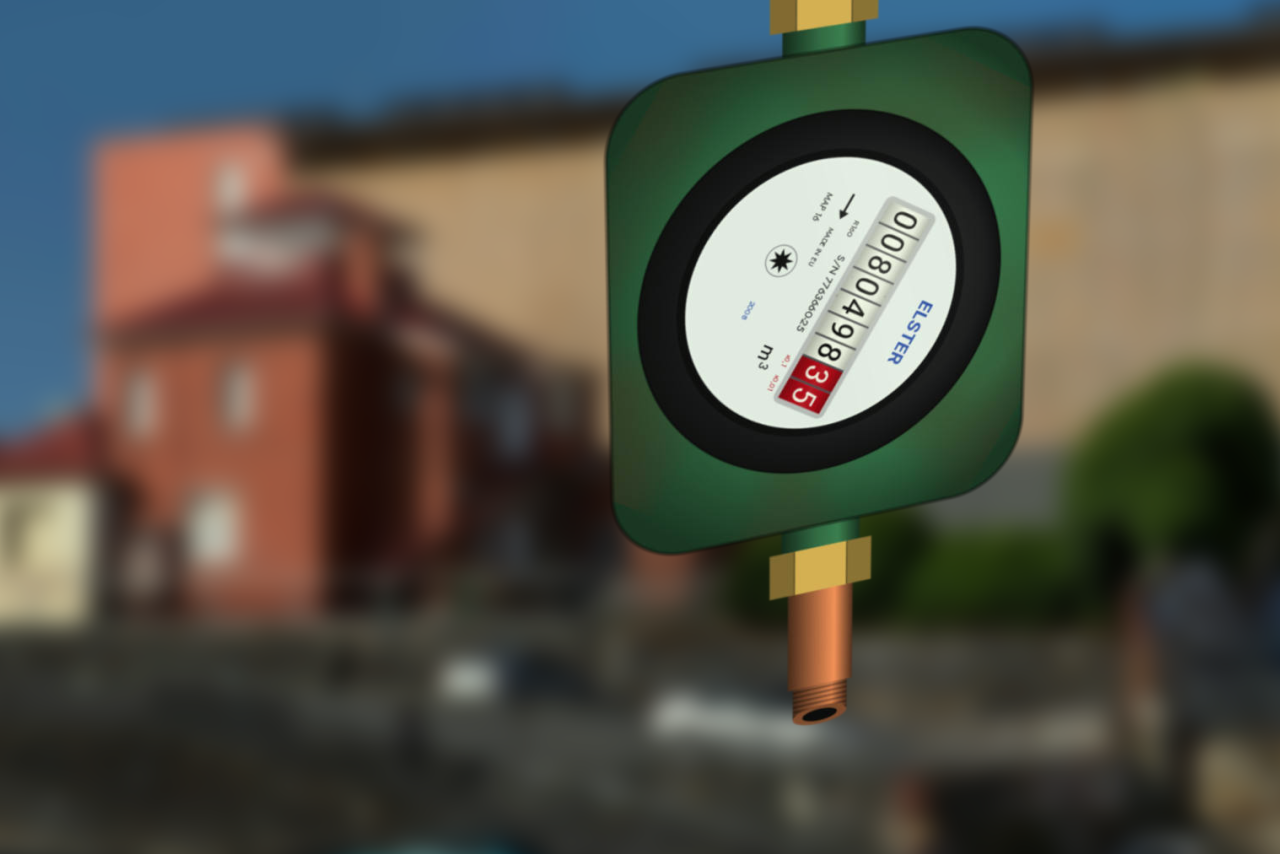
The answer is 80498.35 m³
